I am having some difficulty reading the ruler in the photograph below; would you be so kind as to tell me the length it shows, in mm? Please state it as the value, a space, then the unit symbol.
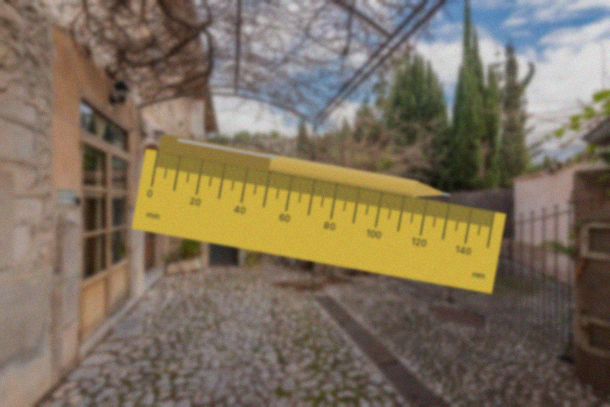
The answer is 130 mm
